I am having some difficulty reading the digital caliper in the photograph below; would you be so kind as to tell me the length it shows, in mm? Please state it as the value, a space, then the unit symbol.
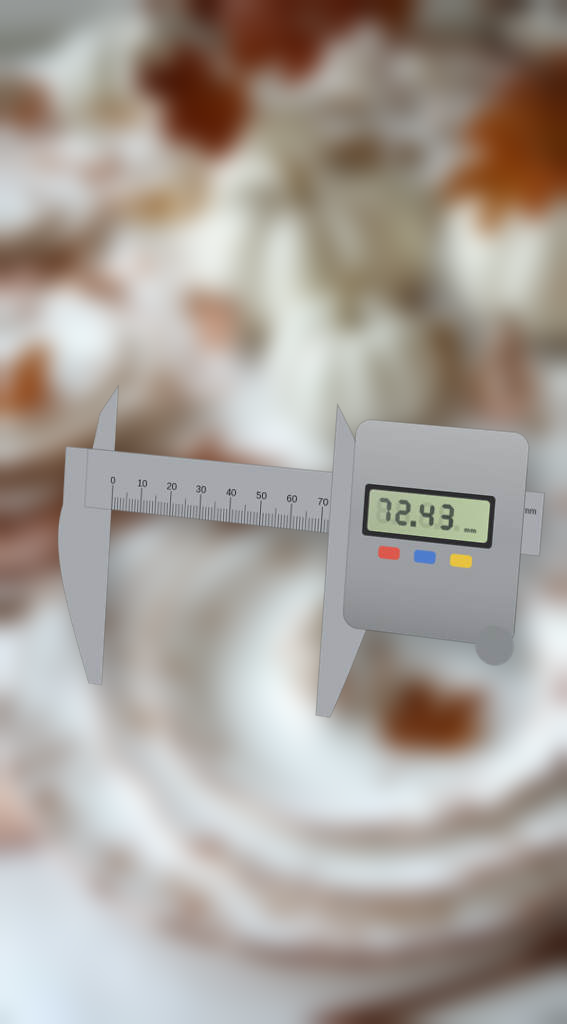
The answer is 72.43 mm
